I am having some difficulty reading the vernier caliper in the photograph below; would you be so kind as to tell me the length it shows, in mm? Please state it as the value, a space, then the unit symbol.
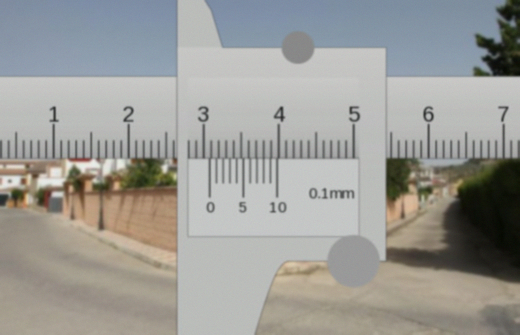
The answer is 30.8 mm
